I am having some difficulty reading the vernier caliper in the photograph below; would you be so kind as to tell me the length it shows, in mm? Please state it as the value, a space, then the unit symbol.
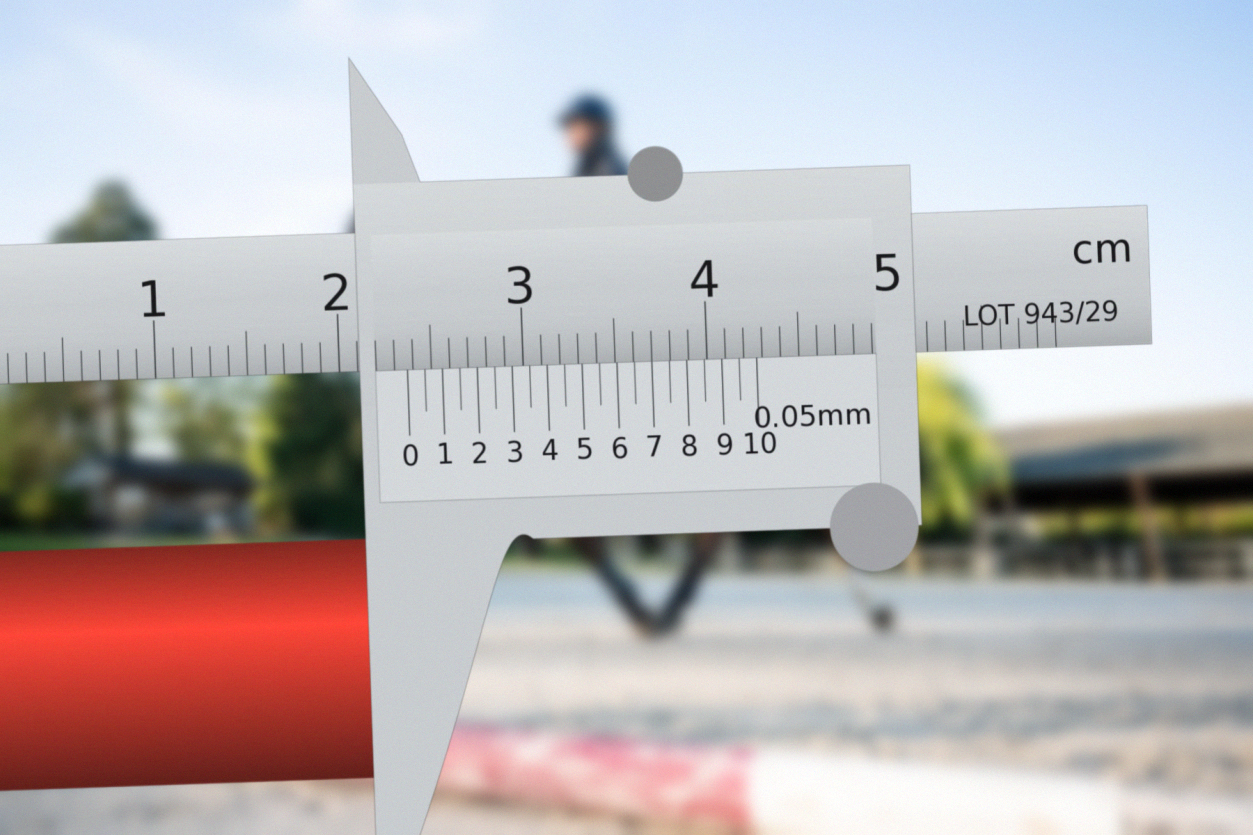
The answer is 23.7 mm
